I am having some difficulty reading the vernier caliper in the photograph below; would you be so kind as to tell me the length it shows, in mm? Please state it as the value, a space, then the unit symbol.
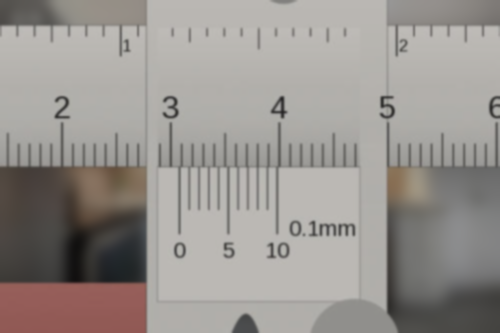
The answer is 30.8 mm
